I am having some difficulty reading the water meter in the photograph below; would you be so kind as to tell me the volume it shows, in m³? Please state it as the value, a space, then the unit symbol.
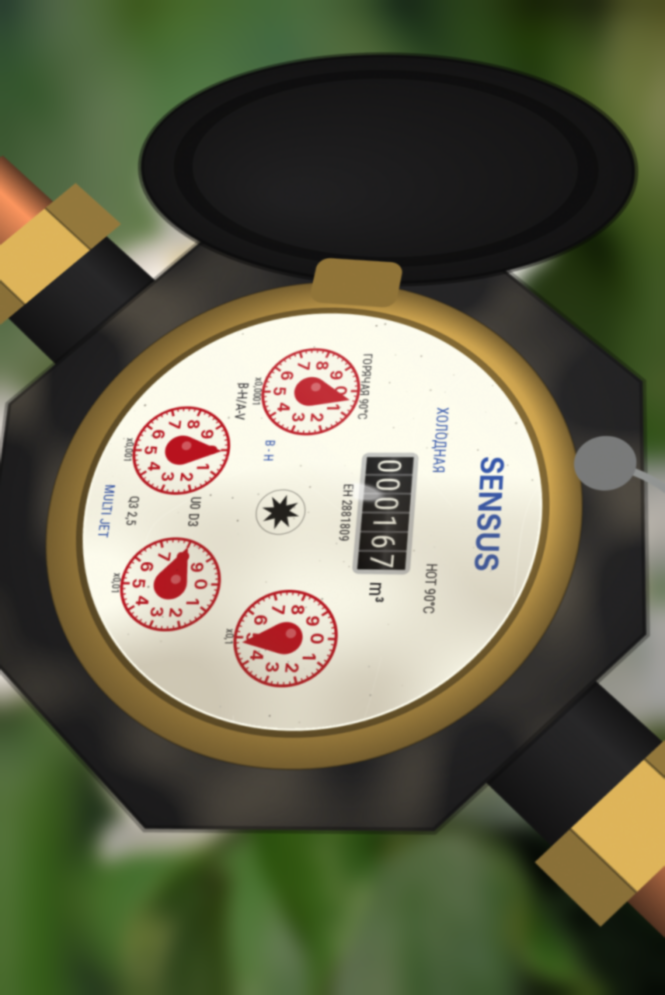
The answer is 167.4800 m³
